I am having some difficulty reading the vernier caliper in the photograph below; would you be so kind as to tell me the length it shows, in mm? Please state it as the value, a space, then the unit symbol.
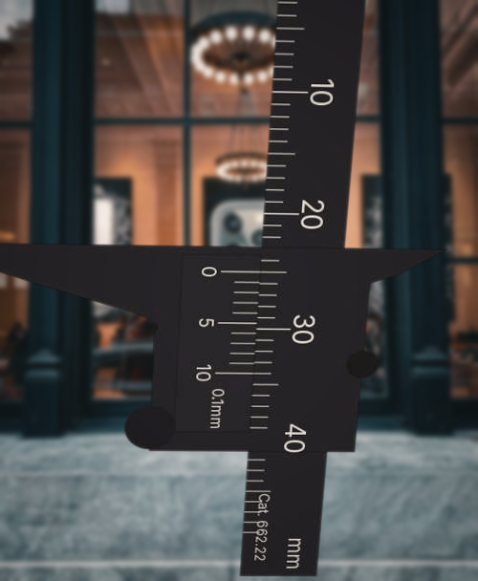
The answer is 25.0 mm
